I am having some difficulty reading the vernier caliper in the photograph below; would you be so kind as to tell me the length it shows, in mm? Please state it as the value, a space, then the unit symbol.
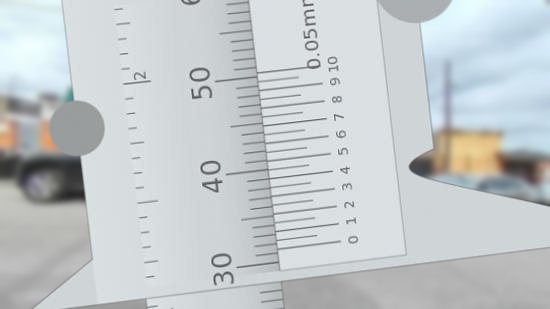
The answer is 31.4 mm
